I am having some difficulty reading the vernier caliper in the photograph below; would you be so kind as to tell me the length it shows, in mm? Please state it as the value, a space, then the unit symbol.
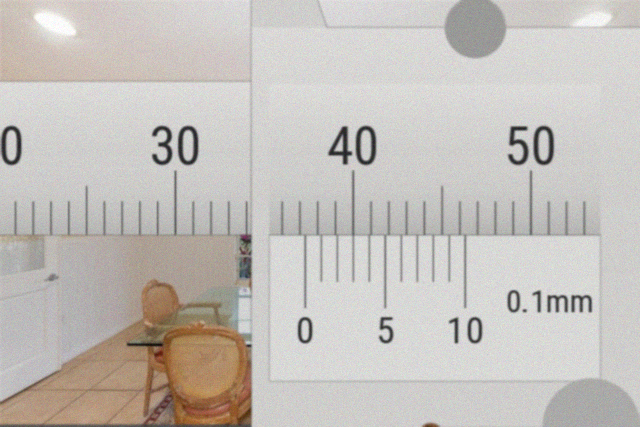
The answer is 37.3 mm
